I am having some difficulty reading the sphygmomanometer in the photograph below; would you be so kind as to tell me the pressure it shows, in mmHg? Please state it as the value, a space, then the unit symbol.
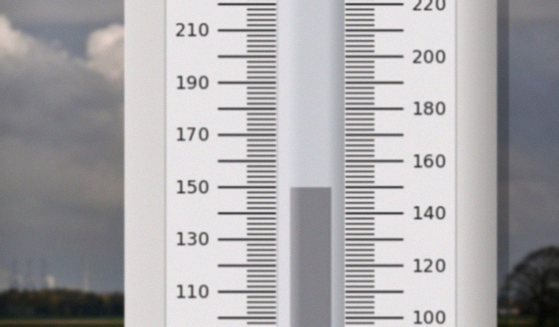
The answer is 150 mmHg
